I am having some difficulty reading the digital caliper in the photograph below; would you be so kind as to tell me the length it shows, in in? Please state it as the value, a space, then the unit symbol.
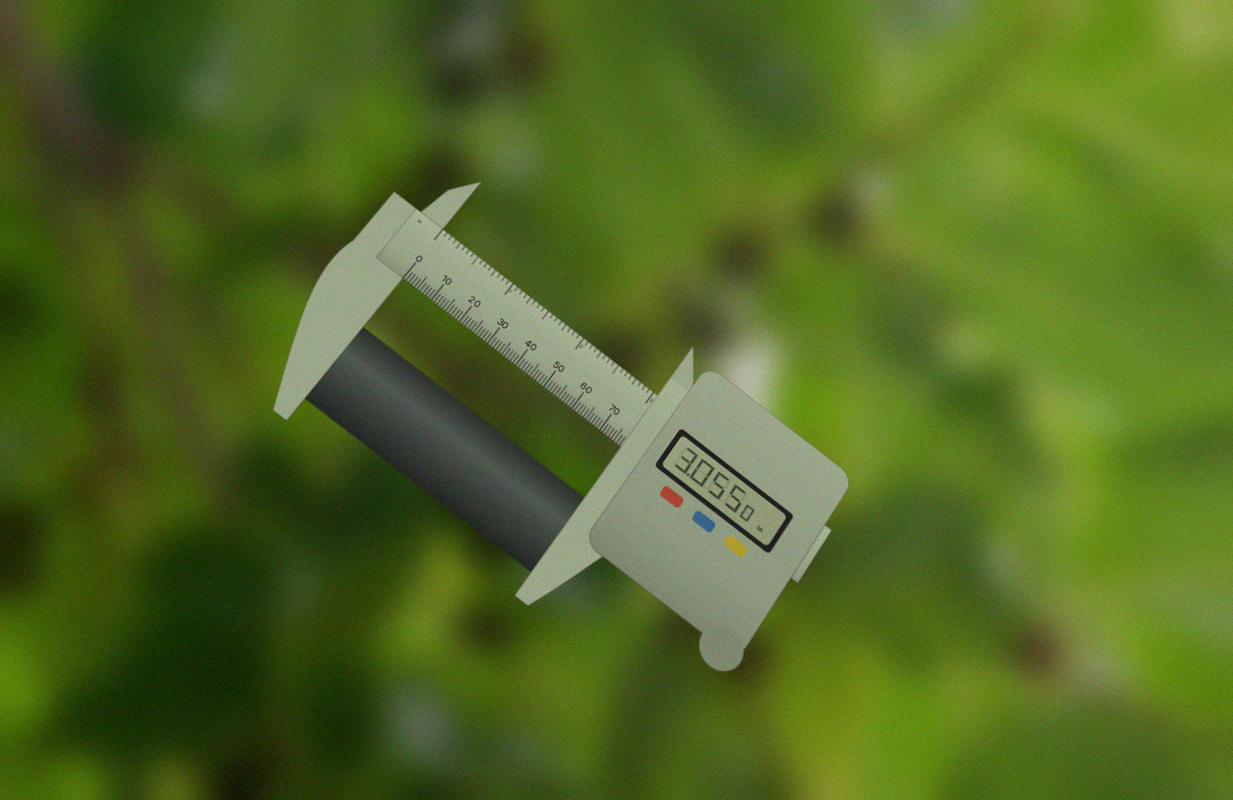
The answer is 3.0550 in
